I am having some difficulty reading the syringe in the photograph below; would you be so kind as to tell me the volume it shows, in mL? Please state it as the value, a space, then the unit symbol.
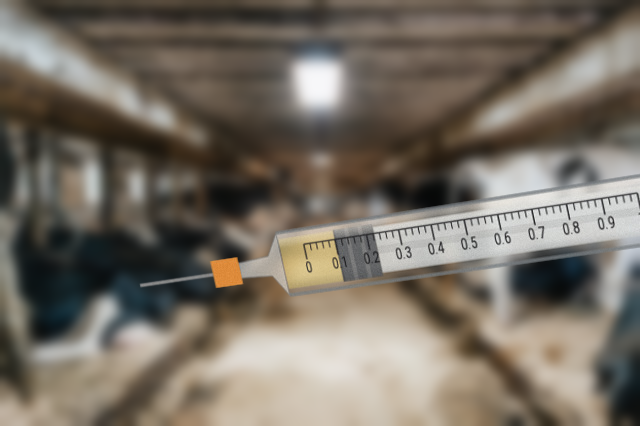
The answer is 0.1 mL
